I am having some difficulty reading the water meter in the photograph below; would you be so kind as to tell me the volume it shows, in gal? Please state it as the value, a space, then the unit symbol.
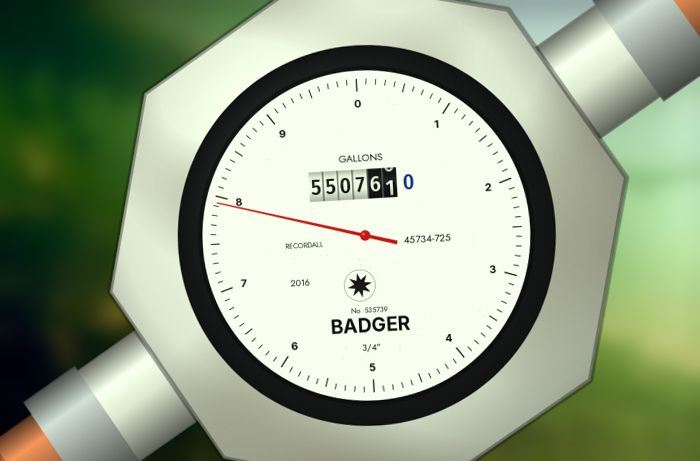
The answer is 5507607.9 gal
